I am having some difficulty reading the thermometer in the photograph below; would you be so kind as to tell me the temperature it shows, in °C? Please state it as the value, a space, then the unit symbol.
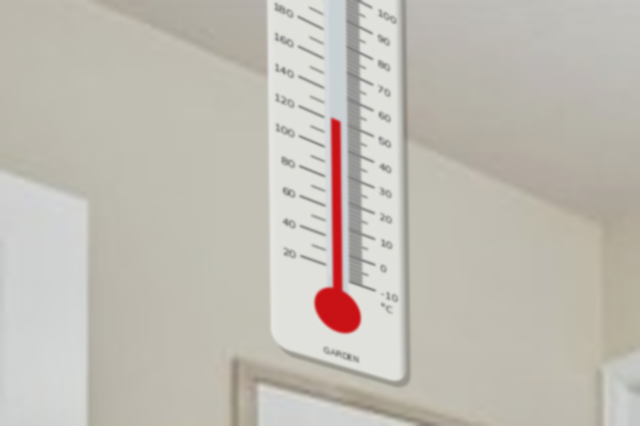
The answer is 50 °C
